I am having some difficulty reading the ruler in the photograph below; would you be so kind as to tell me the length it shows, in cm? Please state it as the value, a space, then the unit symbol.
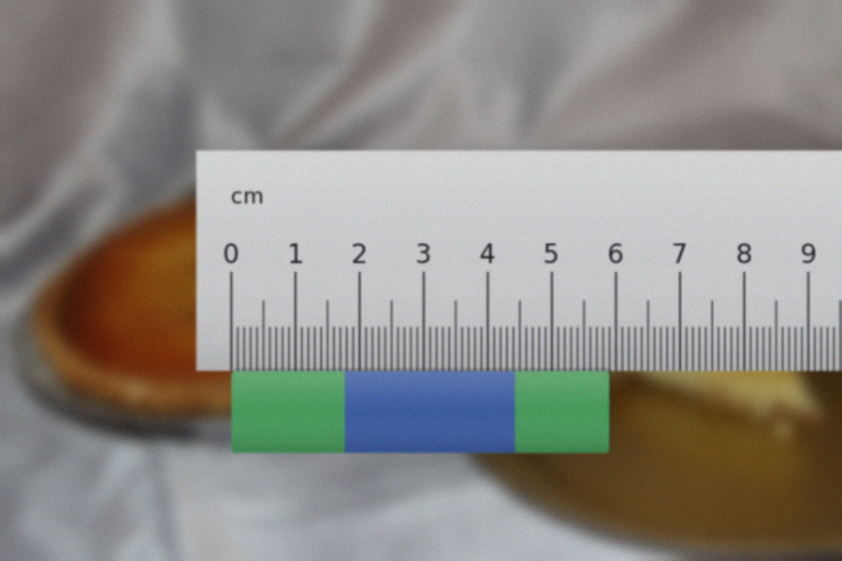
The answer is 5.9 cm
